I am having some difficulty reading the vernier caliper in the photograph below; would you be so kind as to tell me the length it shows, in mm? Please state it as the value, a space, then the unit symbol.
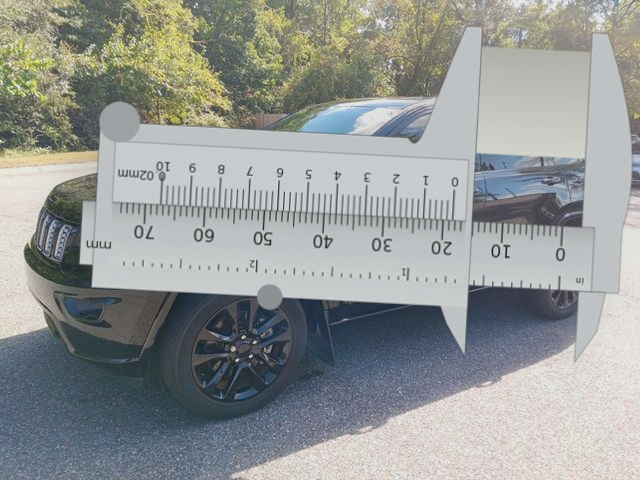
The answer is 18.4 mm
